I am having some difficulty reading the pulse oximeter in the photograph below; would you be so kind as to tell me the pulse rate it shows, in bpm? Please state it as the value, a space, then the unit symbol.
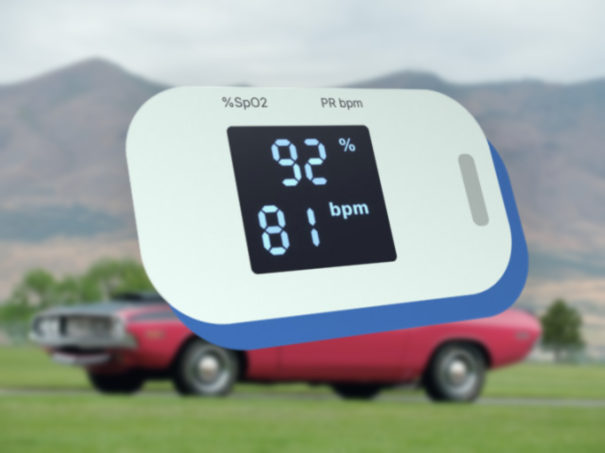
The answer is 81 bpm
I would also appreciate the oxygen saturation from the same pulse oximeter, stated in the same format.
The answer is 92 %
